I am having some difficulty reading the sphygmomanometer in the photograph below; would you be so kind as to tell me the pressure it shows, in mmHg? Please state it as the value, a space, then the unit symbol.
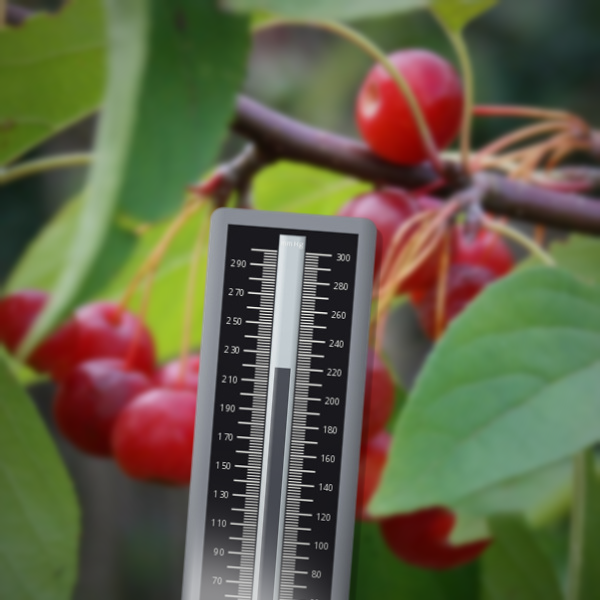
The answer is 220 mmHg
